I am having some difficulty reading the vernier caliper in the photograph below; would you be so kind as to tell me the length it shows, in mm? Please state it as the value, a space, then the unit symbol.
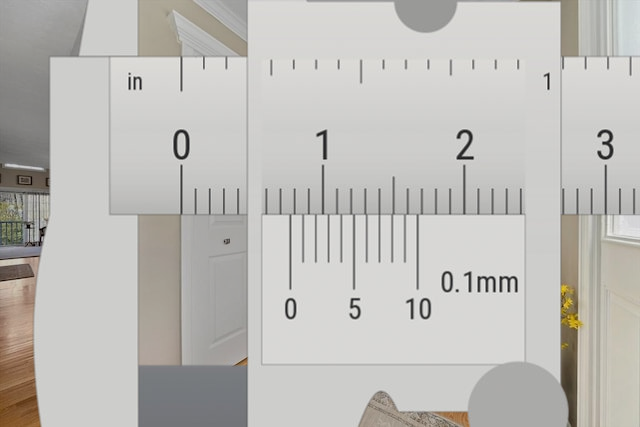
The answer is 7.7 mm
